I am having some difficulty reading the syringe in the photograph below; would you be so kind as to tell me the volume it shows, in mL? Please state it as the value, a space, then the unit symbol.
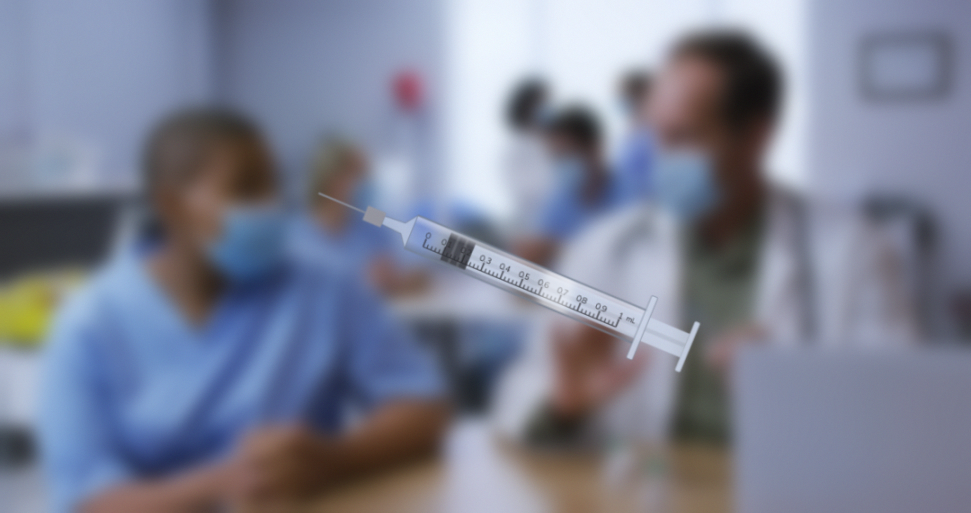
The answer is 0.1 mL
